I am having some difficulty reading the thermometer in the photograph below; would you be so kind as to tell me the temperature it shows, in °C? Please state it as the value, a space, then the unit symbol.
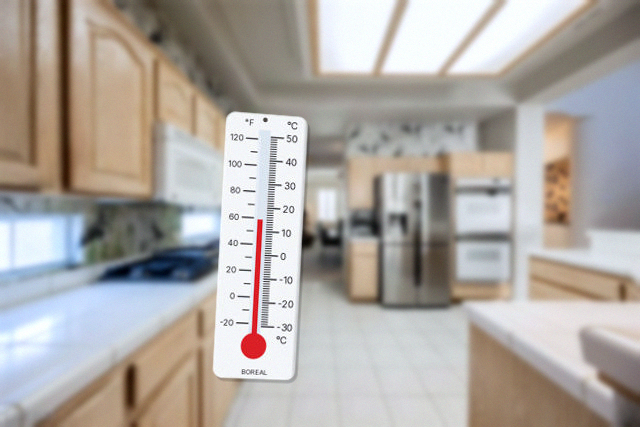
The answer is 15 °C
